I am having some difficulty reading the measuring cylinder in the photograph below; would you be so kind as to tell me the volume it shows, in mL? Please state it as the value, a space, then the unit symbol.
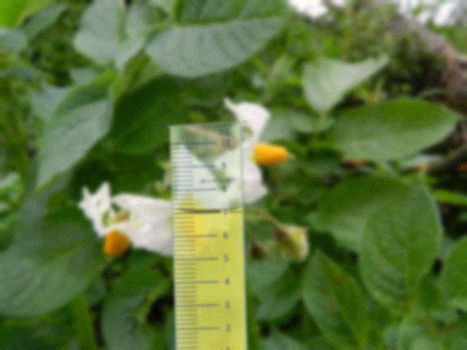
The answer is 7 mL
